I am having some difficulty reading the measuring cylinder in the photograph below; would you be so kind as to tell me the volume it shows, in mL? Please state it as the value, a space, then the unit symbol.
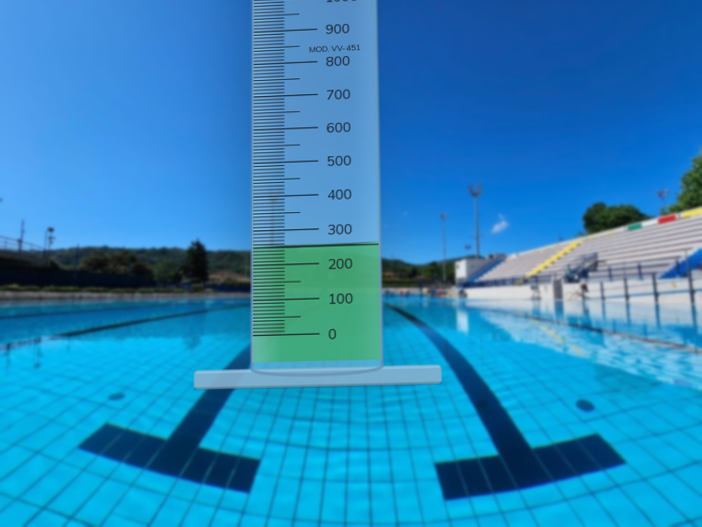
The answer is 250 mL
